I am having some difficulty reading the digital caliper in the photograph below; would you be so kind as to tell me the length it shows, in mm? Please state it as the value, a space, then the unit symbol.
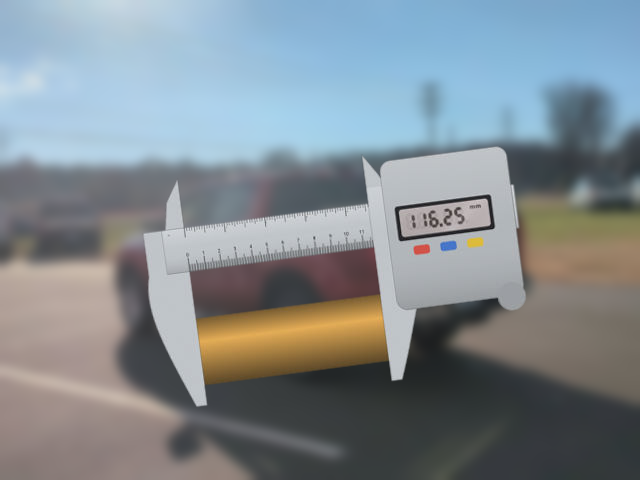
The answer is 116.25 mm
